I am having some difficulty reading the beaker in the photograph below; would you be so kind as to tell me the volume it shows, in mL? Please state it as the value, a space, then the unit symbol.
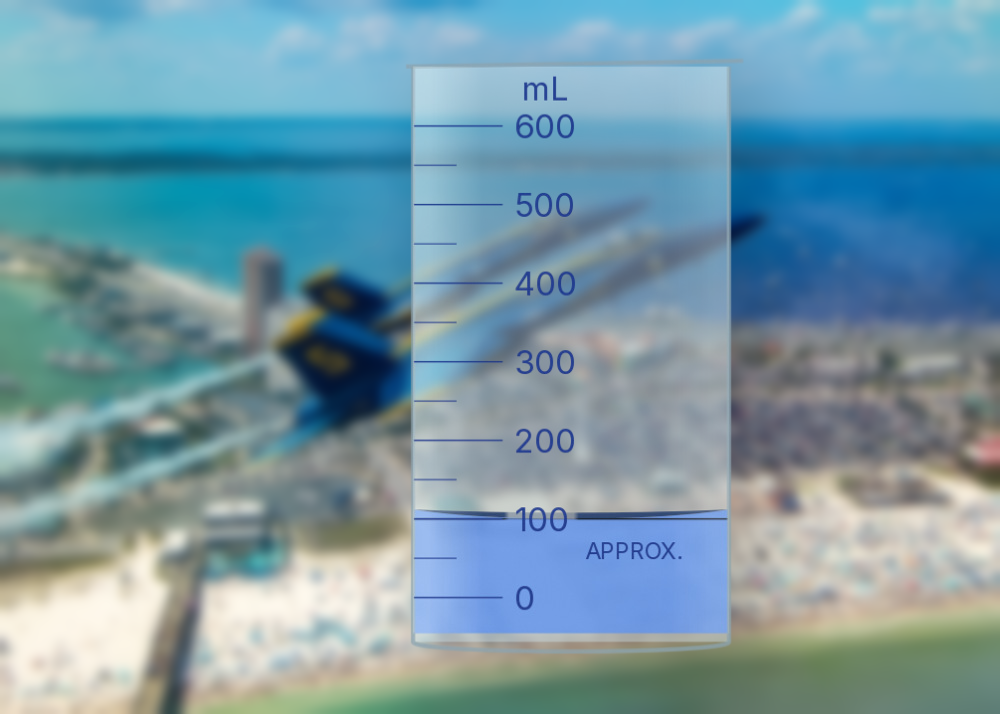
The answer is 100 mL
